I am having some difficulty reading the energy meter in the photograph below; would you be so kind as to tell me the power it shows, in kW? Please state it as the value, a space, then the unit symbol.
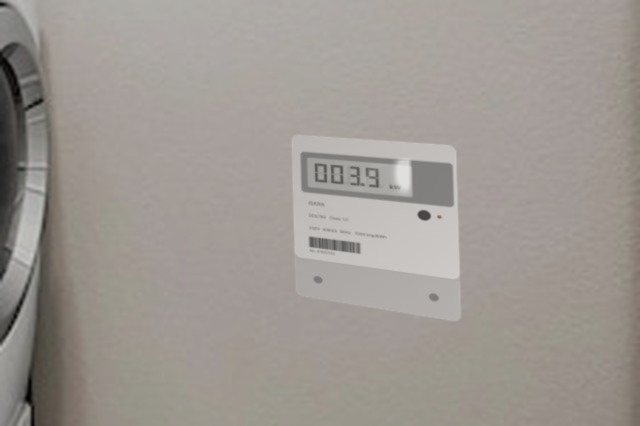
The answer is 3.9 kW
